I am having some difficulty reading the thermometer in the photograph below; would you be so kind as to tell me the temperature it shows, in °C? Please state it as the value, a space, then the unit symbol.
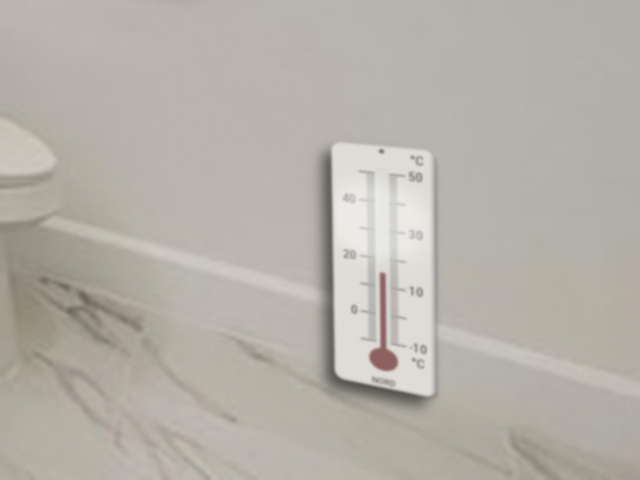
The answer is 15 °C
